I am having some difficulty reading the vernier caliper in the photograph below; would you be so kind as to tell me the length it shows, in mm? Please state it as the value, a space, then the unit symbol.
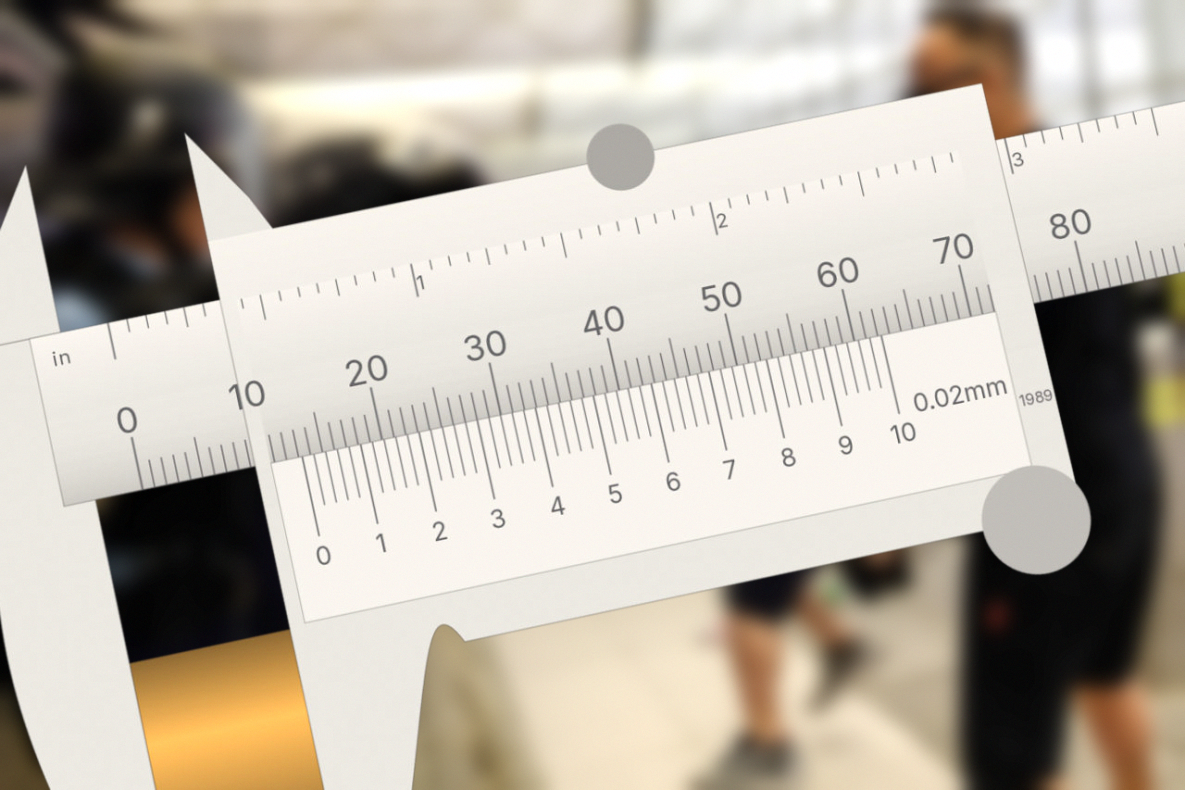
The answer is 13.3 mm
